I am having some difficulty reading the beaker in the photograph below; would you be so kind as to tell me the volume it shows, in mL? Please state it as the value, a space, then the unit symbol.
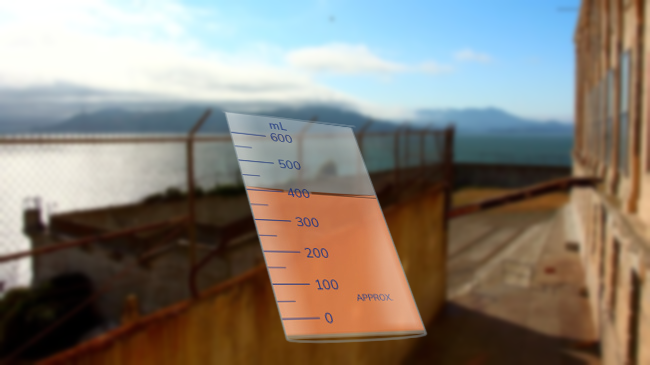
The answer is 400 mL
